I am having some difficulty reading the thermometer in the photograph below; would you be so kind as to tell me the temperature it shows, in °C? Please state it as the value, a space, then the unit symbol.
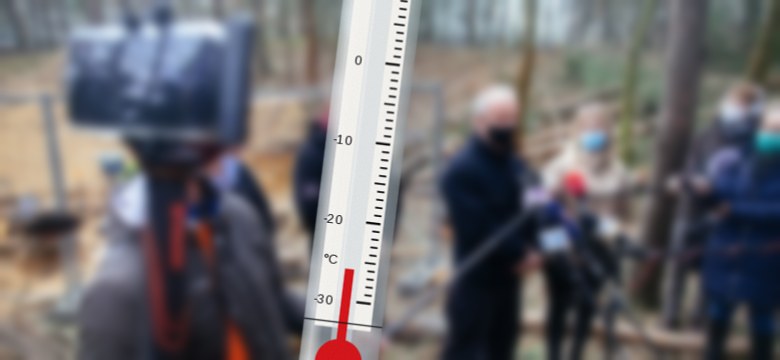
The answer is -26 °C
